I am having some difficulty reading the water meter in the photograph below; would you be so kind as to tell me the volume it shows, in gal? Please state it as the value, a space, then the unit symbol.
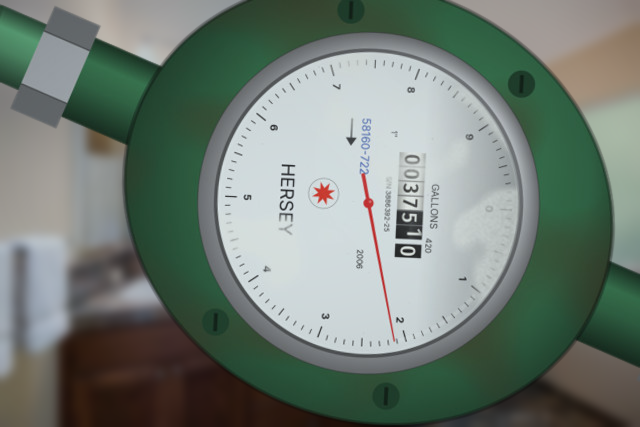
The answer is 37512.1 gal
